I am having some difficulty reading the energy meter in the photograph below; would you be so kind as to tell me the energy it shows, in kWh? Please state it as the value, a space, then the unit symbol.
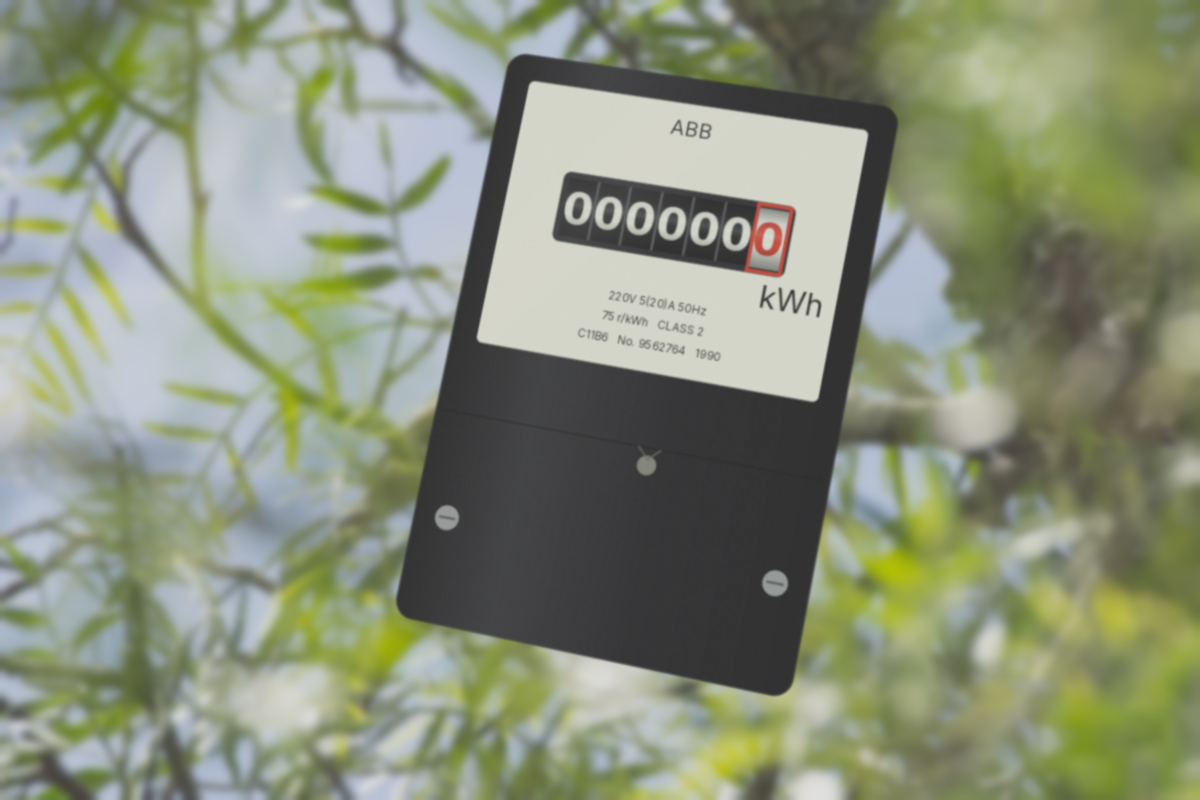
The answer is 0.0 kWh
